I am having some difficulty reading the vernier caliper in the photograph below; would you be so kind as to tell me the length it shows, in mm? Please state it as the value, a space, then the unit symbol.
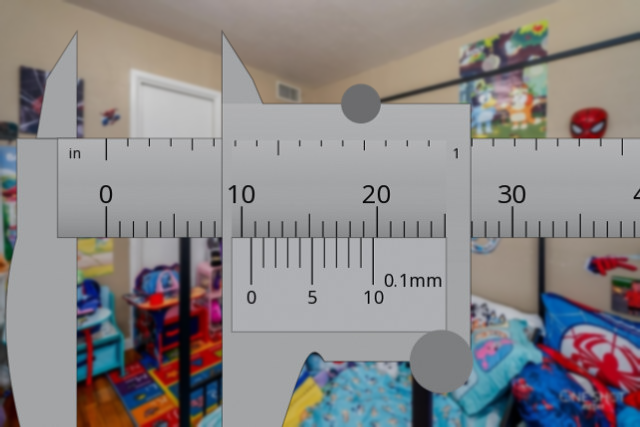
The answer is 10.7 mm
